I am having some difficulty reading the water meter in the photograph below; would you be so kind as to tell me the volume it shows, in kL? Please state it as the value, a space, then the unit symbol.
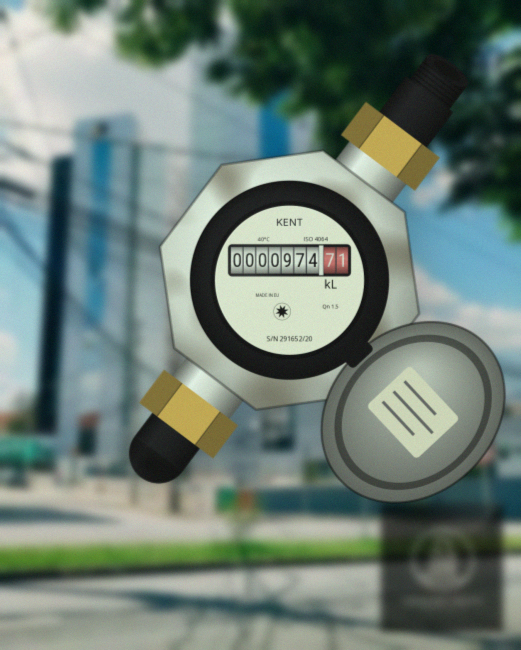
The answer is 974.71 kL
